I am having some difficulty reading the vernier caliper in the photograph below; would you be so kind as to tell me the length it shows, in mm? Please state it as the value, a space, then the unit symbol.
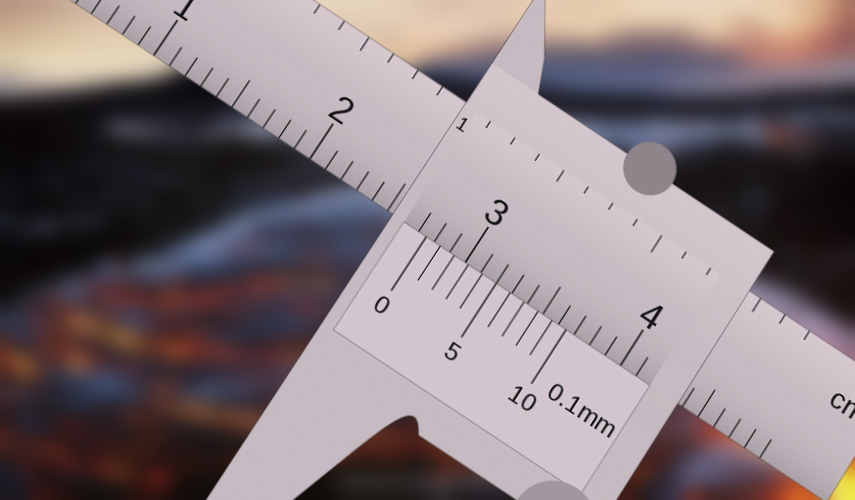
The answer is 27.5 mm
